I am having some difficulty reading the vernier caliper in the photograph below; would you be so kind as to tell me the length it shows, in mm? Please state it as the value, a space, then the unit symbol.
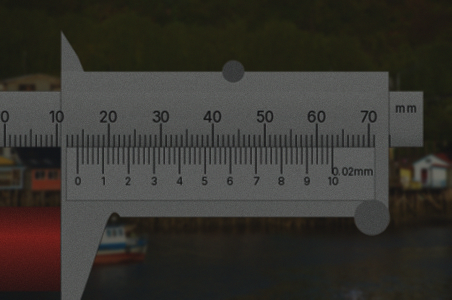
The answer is 14.0 mm
